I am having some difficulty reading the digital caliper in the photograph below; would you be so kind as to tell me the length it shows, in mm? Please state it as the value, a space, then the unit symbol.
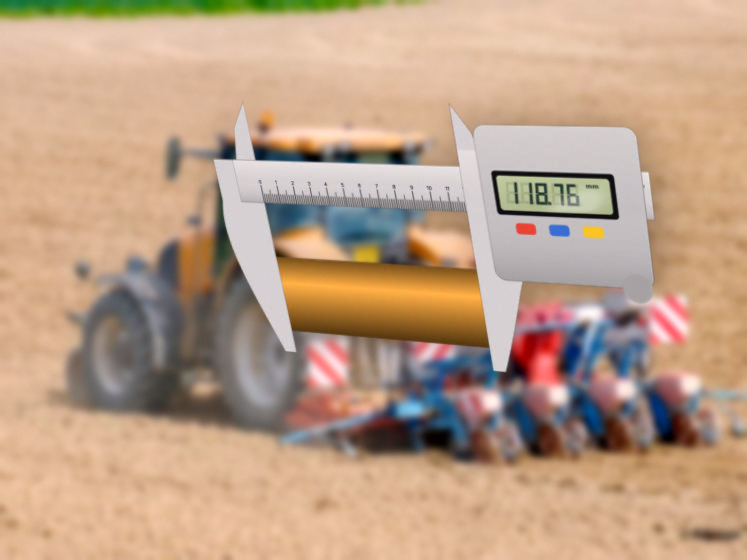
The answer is 118.76 mm
